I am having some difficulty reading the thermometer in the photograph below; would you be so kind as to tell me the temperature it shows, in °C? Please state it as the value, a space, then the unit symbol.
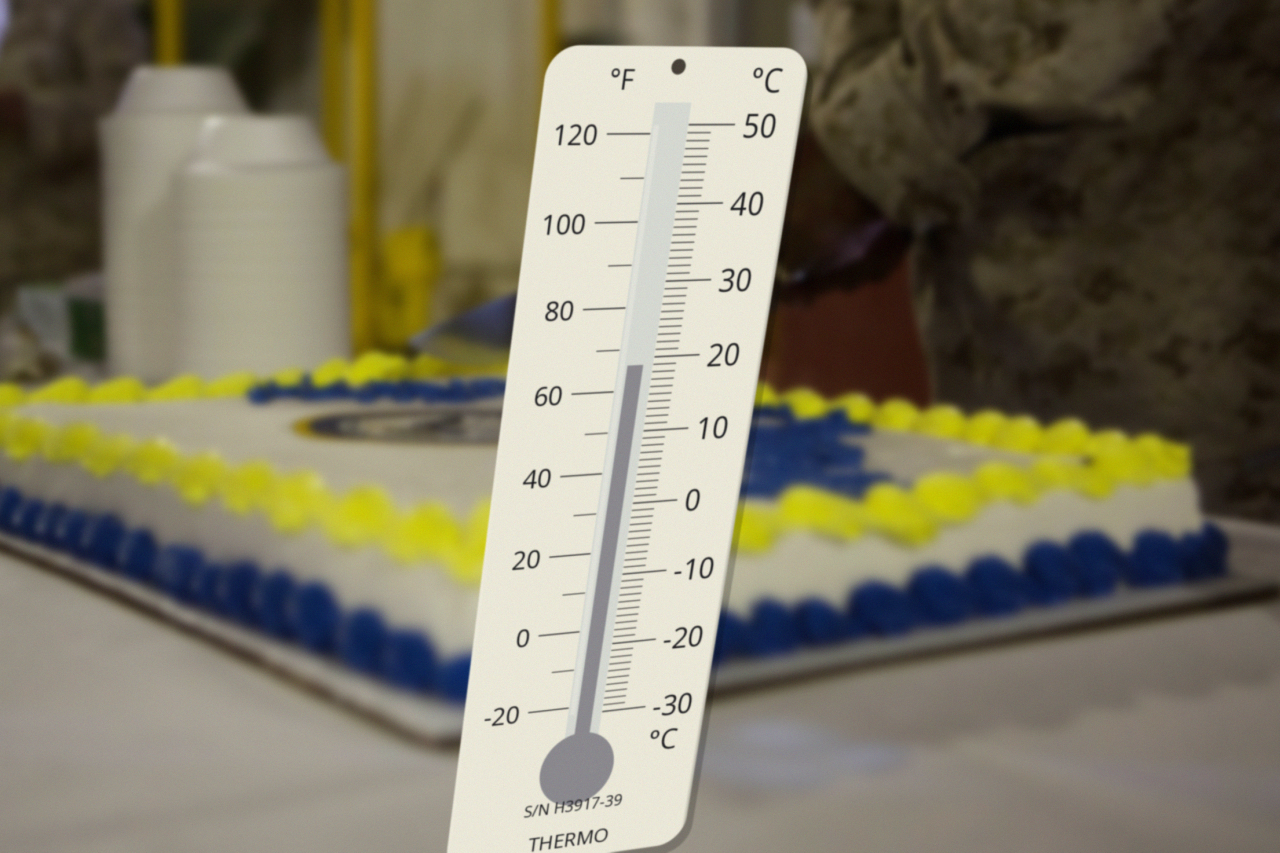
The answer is 19 °C
